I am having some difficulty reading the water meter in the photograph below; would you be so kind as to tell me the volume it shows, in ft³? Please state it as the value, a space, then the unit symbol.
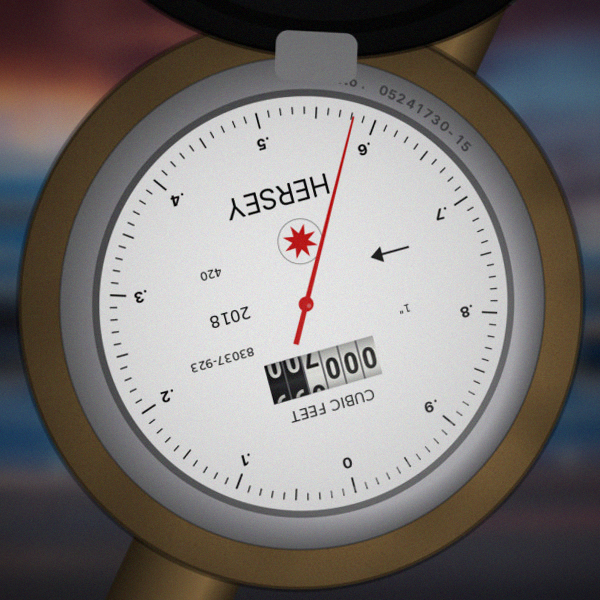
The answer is 699.58 ft³
